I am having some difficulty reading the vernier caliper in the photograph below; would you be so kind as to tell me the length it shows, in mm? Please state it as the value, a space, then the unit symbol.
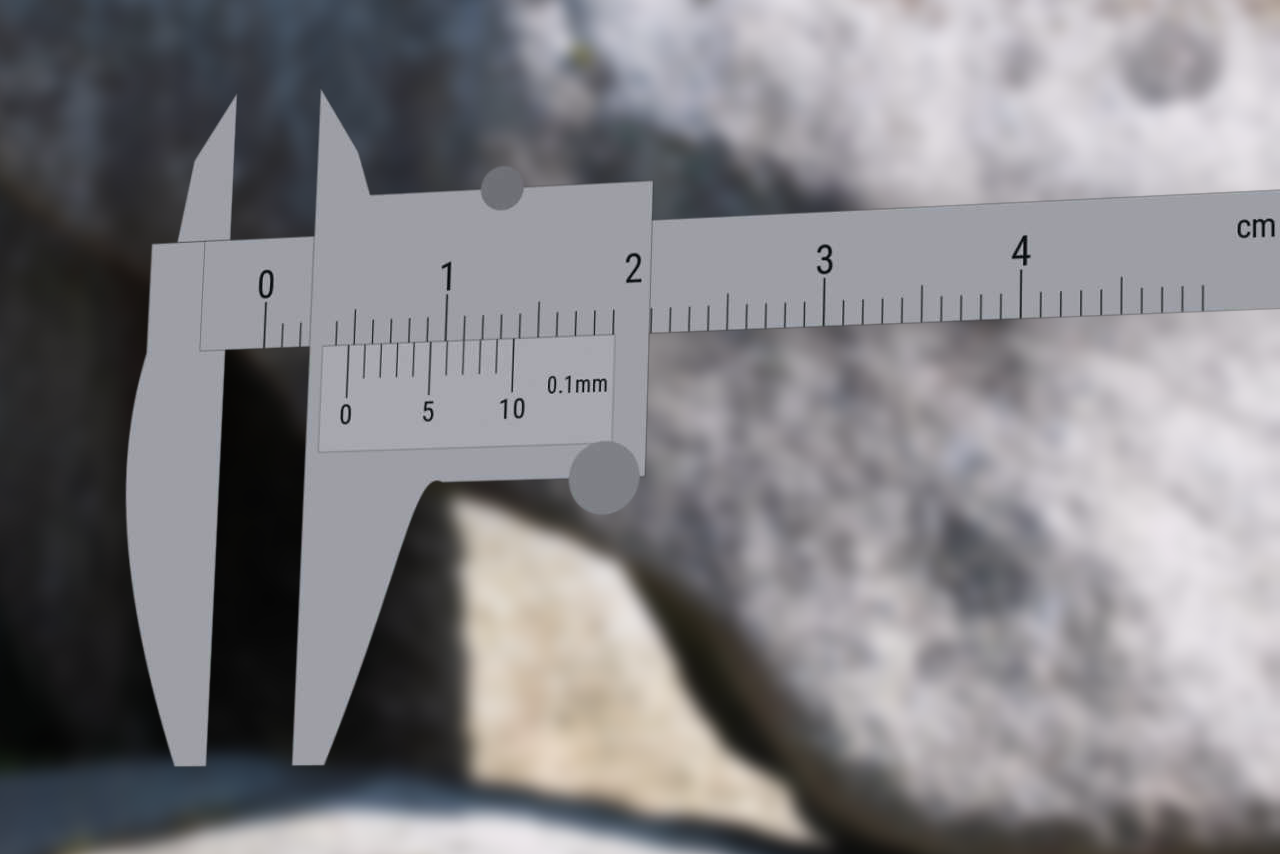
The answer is 4.7 mm
